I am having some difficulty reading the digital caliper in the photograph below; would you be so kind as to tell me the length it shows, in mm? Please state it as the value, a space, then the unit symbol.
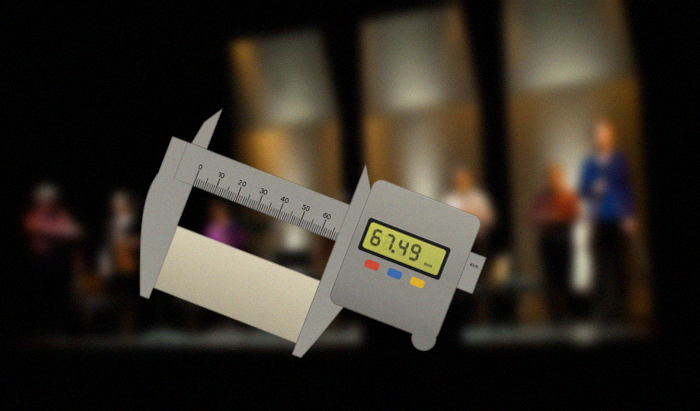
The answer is 67.49 mm
